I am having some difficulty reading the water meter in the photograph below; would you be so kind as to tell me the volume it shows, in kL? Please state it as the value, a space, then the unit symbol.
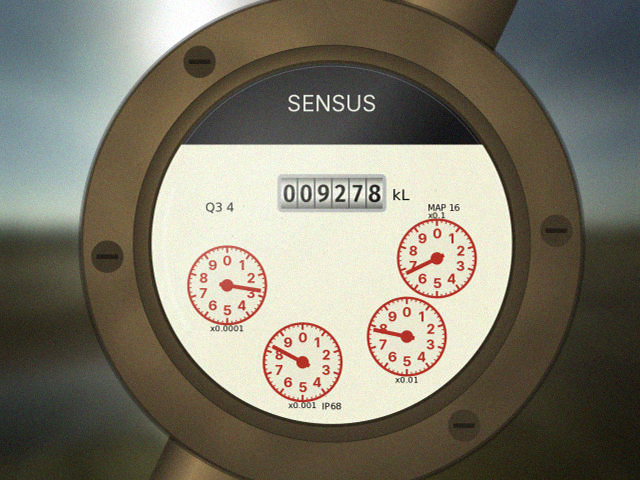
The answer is 9278.6782 kL
